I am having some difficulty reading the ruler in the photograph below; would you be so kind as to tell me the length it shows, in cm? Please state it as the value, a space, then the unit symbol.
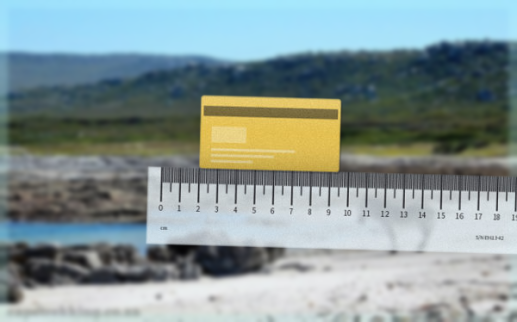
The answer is 7.5 cm
